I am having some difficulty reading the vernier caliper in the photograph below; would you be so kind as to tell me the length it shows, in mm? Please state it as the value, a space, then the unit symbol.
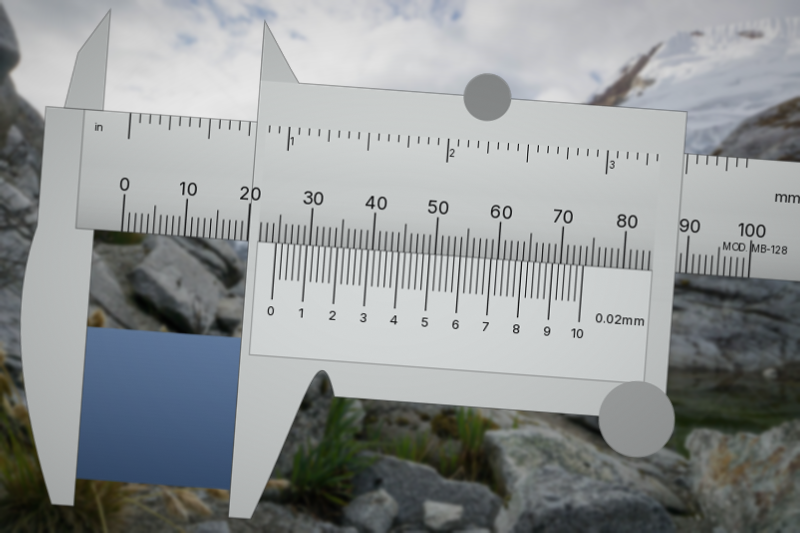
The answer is 24.6 mm
